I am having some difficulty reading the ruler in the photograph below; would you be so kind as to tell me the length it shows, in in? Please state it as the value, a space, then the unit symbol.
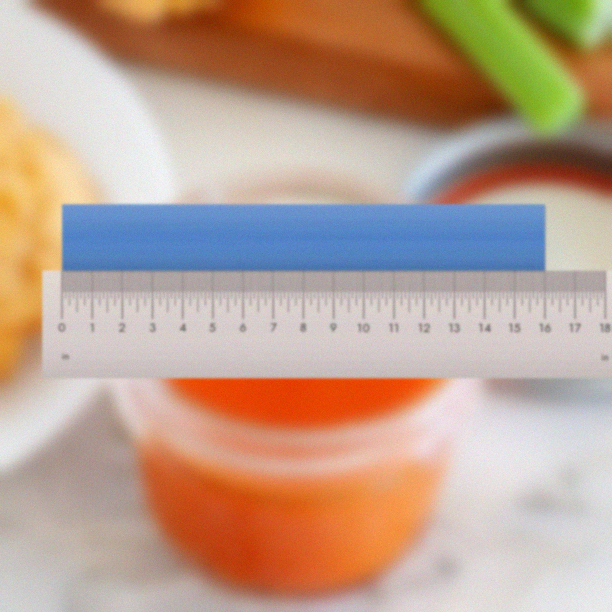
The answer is 16 in
